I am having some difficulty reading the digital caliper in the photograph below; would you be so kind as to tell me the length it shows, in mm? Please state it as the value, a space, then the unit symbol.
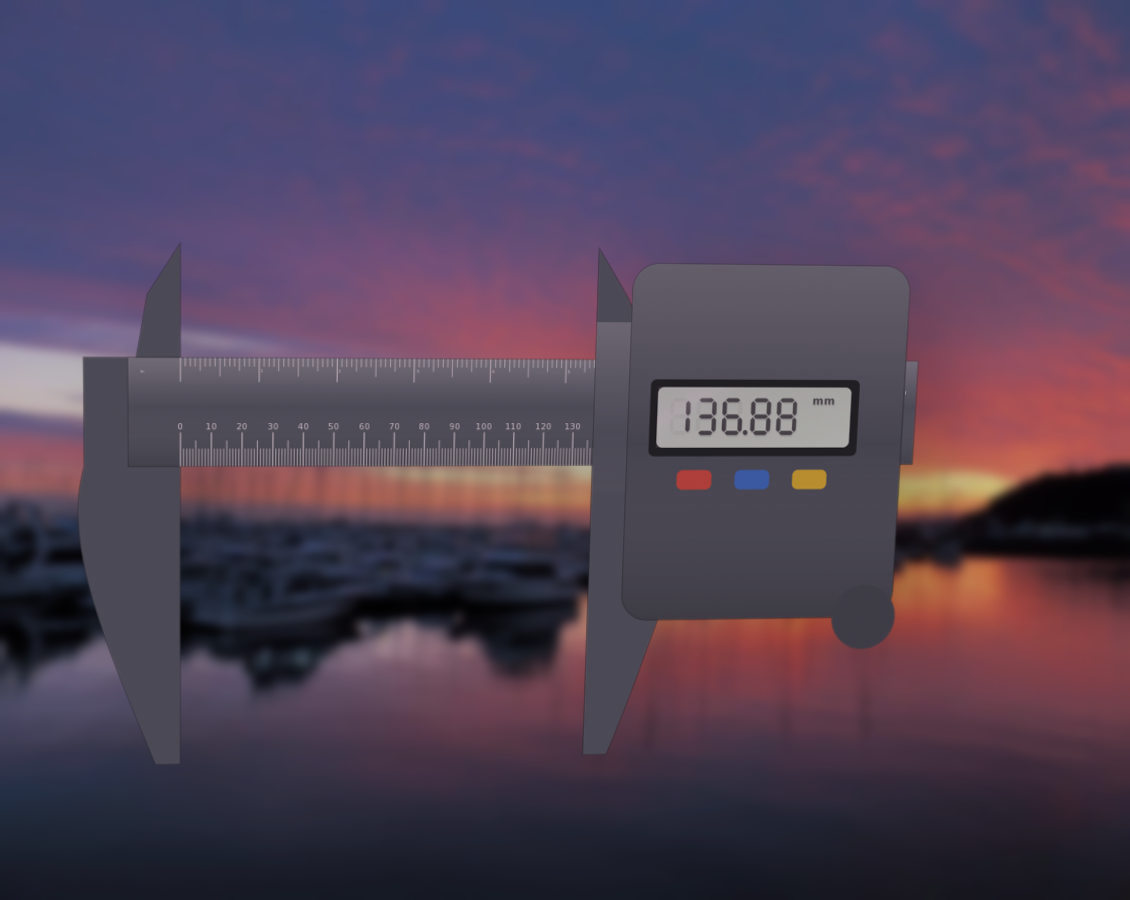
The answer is 136.88 mm
